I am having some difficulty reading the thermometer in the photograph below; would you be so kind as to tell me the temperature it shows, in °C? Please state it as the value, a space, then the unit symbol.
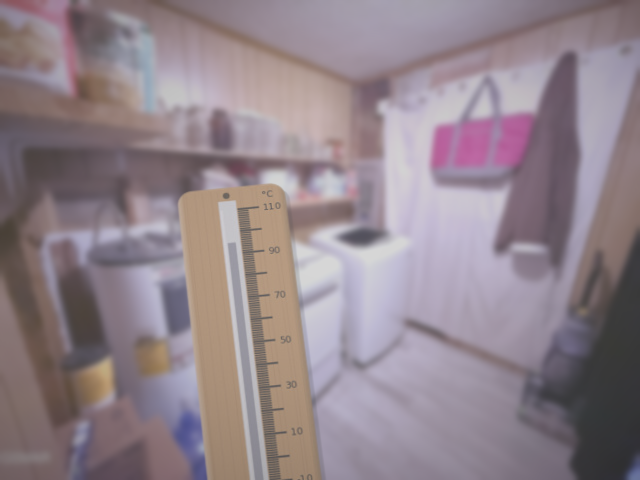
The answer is 95 °C
